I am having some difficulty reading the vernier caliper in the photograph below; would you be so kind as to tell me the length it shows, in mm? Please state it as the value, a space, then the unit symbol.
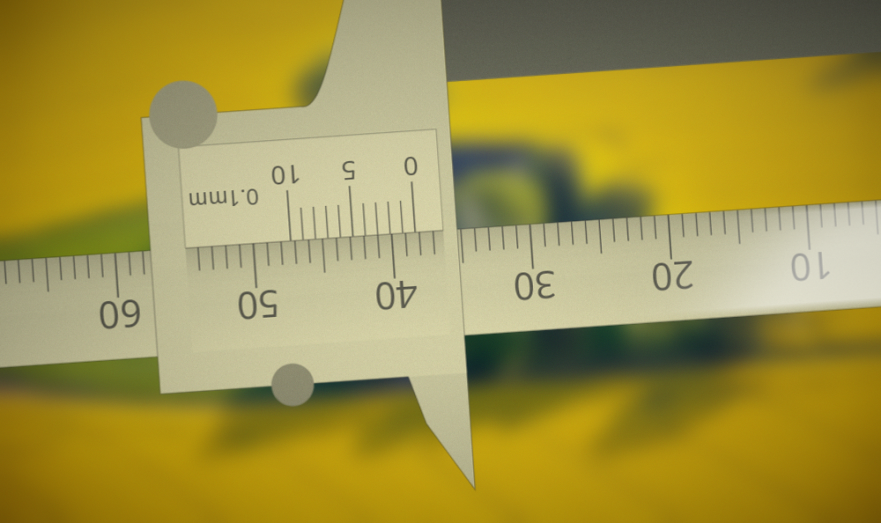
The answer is 38.3 mm
